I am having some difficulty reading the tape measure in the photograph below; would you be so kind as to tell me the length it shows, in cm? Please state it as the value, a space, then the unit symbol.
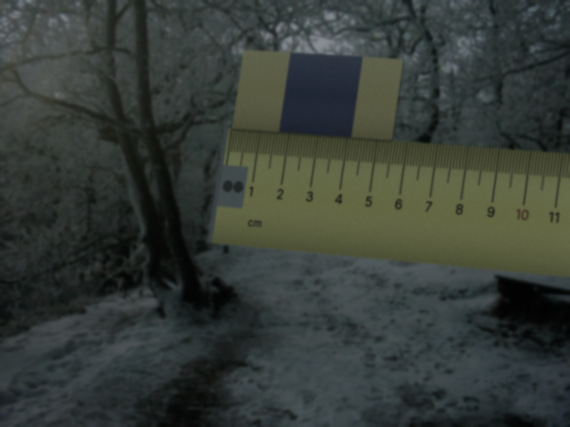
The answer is 5.5 cm
